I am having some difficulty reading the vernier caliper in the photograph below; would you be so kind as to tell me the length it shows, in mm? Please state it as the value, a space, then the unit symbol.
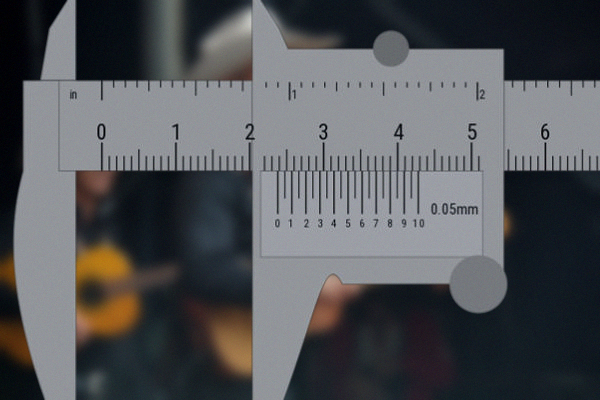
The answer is 23.8 mm
